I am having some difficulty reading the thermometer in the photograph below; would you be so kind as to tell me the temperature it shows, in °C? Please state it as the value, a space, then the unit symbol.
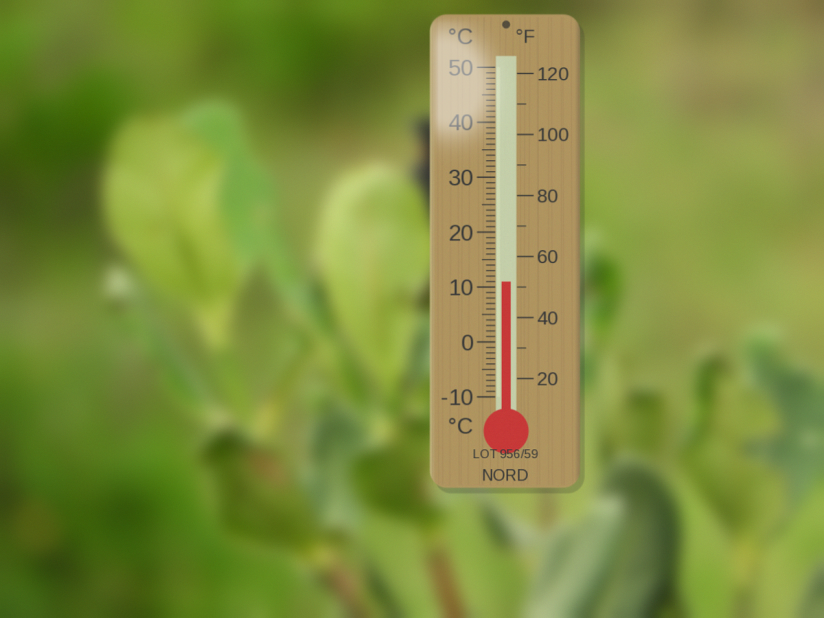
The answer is 11 °C
